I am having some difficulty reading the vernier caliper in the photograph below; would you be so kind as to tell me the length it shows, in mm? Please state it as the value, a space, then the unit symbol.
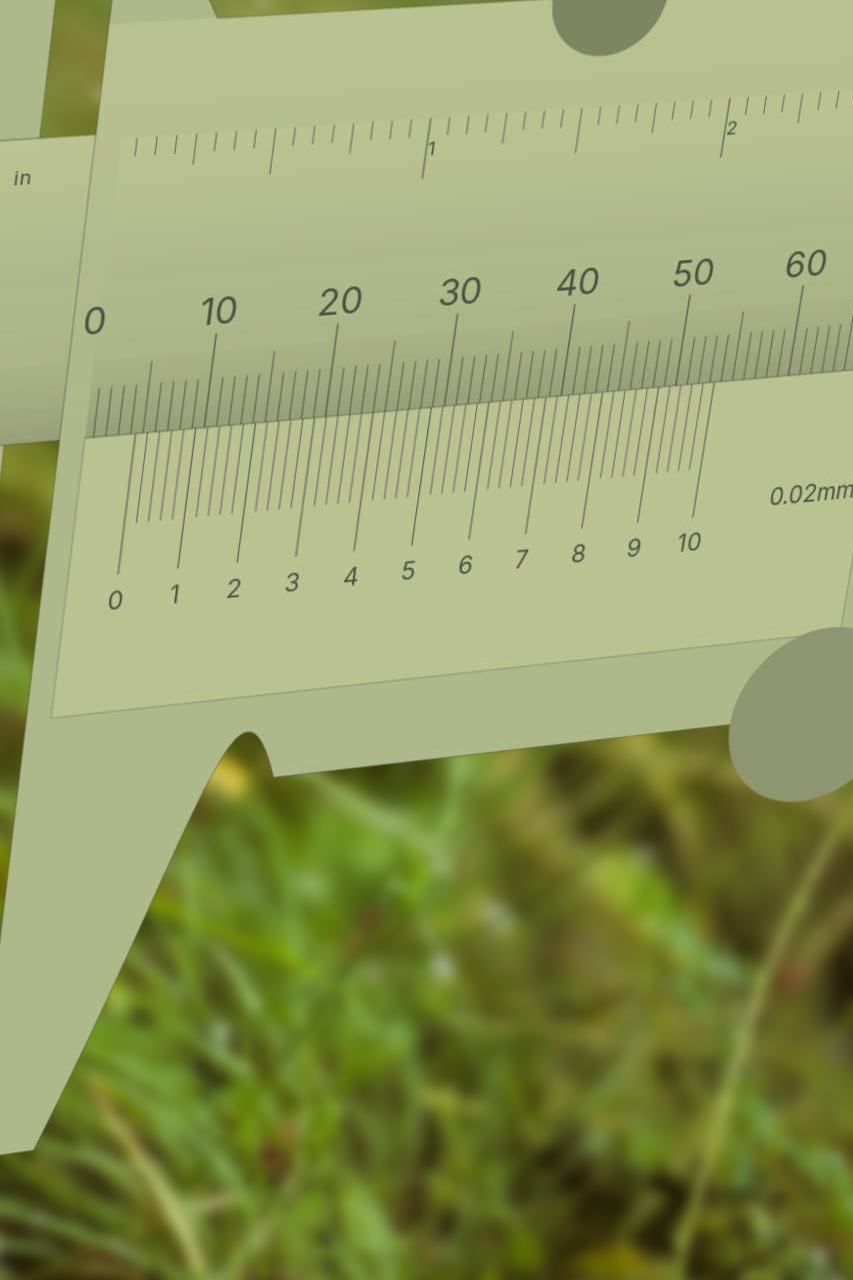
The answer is 4.4 mm
